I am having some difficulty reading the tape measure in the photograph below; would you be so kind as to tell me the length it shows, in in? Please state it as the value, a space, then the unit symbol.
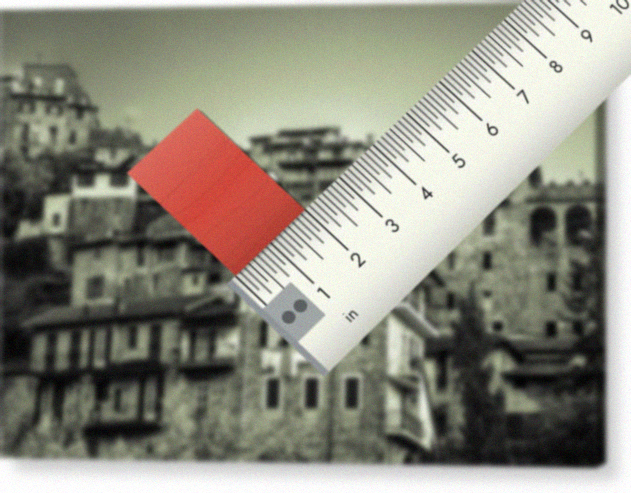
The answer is 2 in
